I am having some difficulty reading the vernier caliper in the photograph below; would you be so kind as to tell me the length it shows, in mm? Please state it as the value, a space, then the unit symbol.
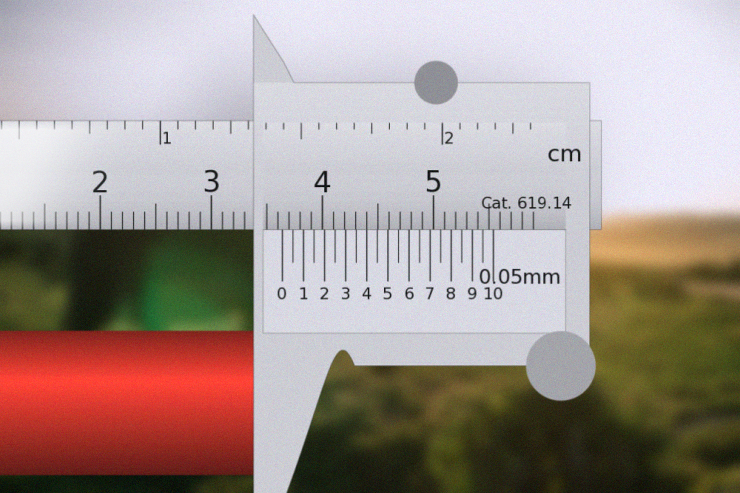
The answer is 36.4 mm
